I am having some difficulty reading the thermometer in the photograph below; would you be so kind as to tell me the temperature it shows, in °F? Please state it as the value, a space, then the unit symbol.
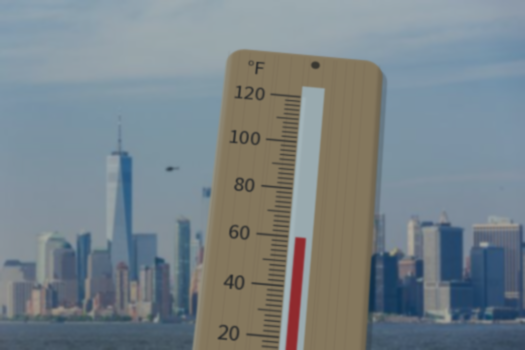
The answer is 60 °F
